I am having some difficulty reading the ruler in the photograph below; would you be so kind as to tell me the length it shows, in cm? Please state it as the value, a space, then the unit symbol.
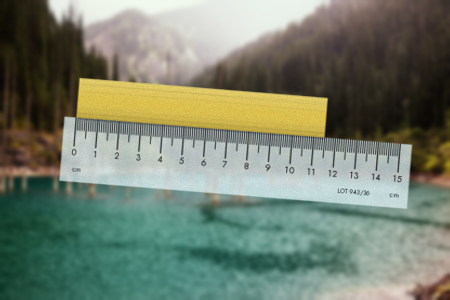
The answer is 11.5 cm
